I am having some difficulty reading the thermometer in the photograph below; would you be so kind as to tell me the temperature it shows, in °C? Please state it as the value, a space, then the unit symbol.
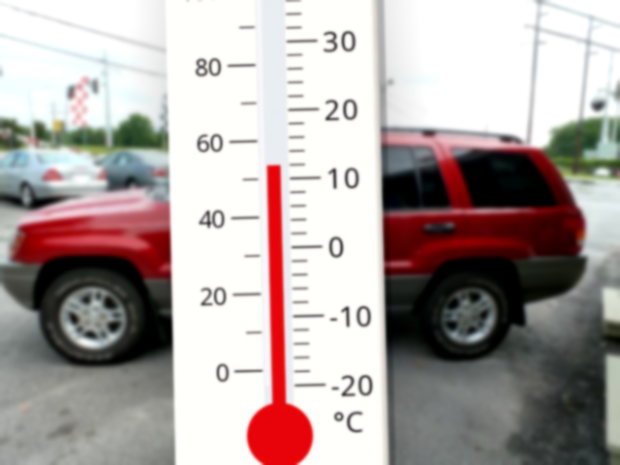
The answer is 12 °C
